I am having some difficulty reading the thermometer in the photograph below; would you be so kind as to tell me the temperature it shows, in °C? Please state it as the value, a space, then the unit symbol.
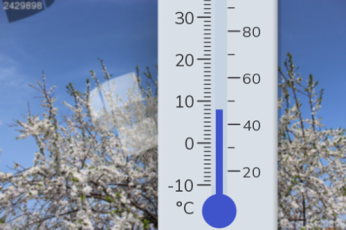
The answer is 8 °C
